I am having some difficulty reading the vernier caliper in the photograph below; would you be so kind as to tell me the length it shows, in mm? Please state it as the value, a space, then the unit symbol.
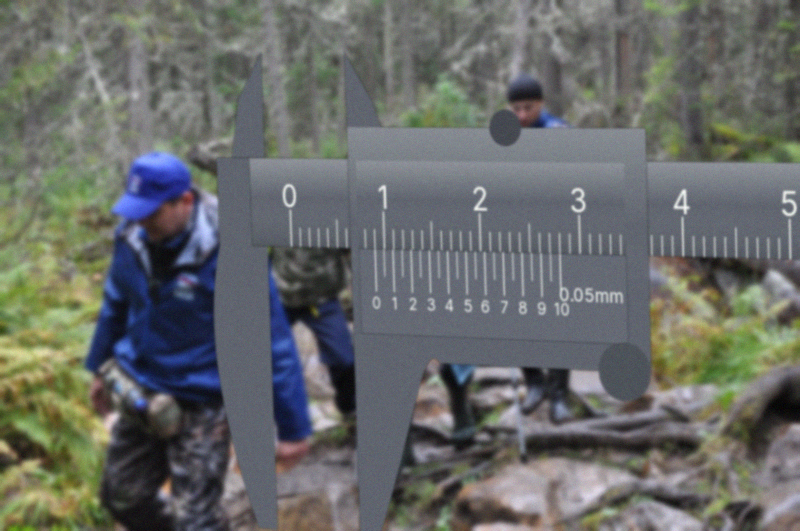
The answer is 9.0 mm
